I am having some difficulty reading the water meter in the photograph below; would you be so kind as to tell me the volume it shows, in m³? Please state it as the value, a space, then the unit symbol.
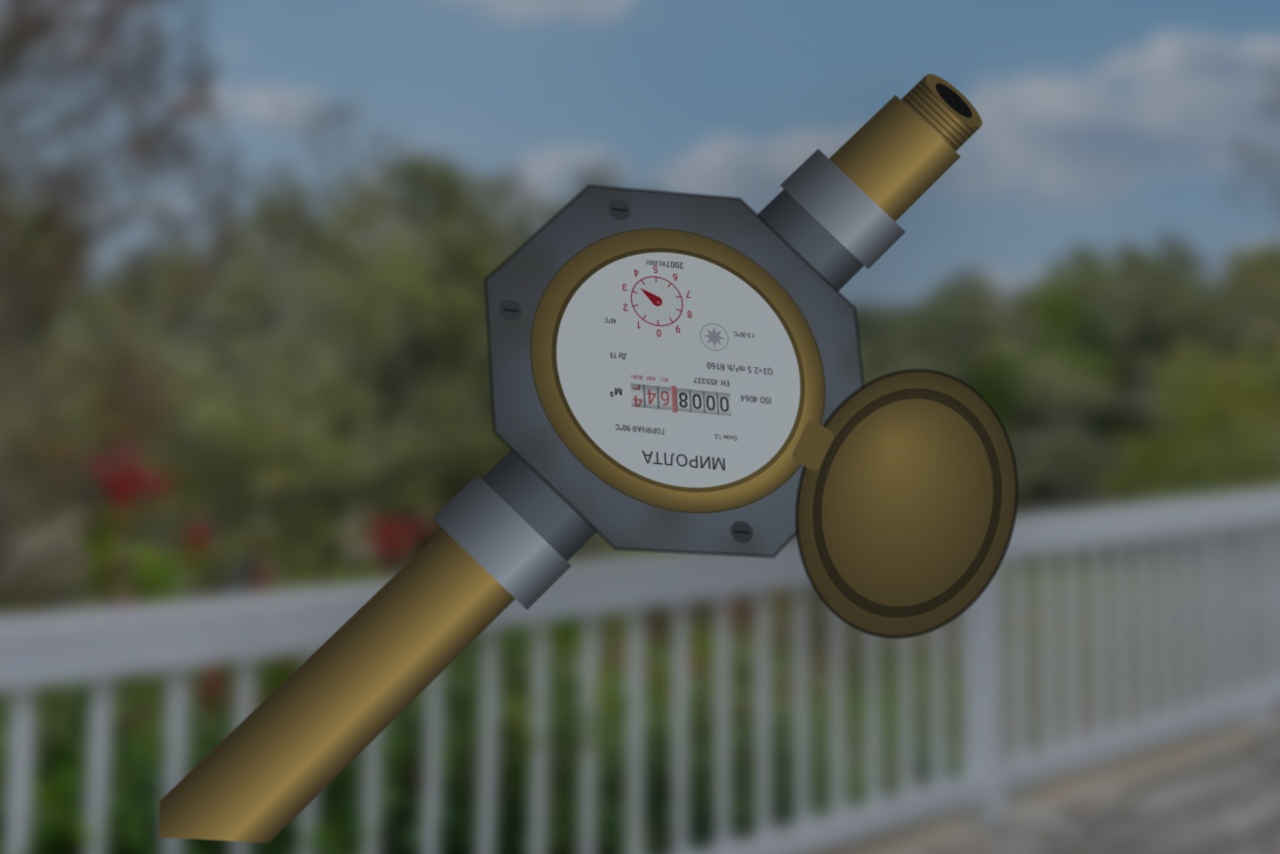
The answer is 8.6443 m³
